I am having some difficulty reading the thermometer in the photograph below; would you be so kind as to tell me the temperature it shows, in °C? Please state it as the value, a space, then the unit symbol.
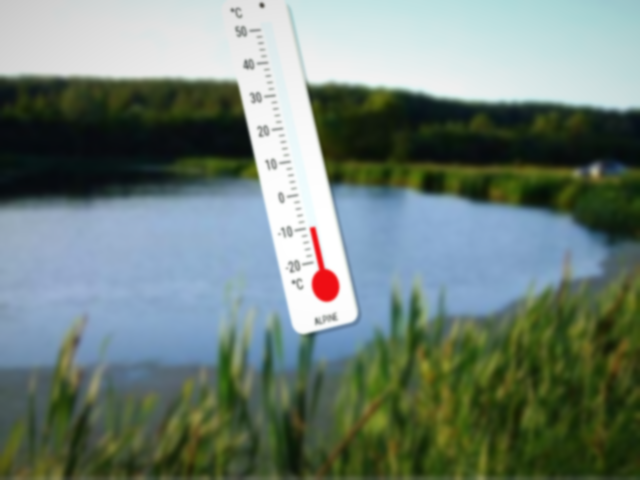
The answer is -10 °C
